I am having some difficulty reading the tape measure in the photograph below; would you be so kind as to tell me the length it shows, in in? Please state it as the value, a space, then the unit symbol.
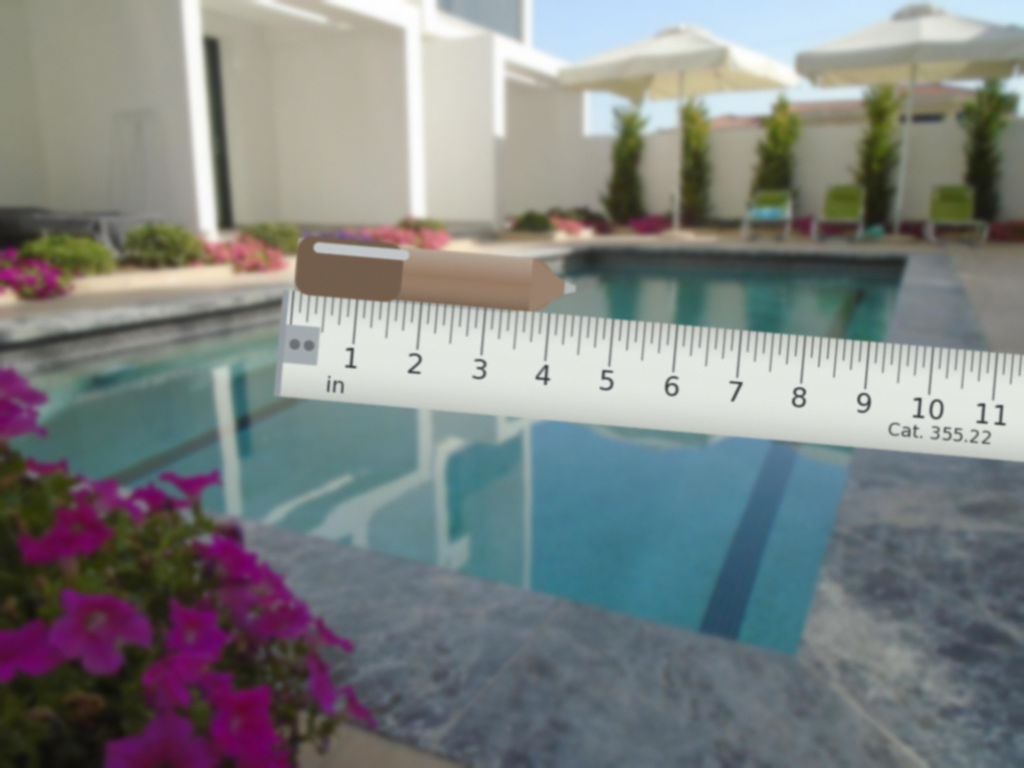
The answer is 4.375 in
